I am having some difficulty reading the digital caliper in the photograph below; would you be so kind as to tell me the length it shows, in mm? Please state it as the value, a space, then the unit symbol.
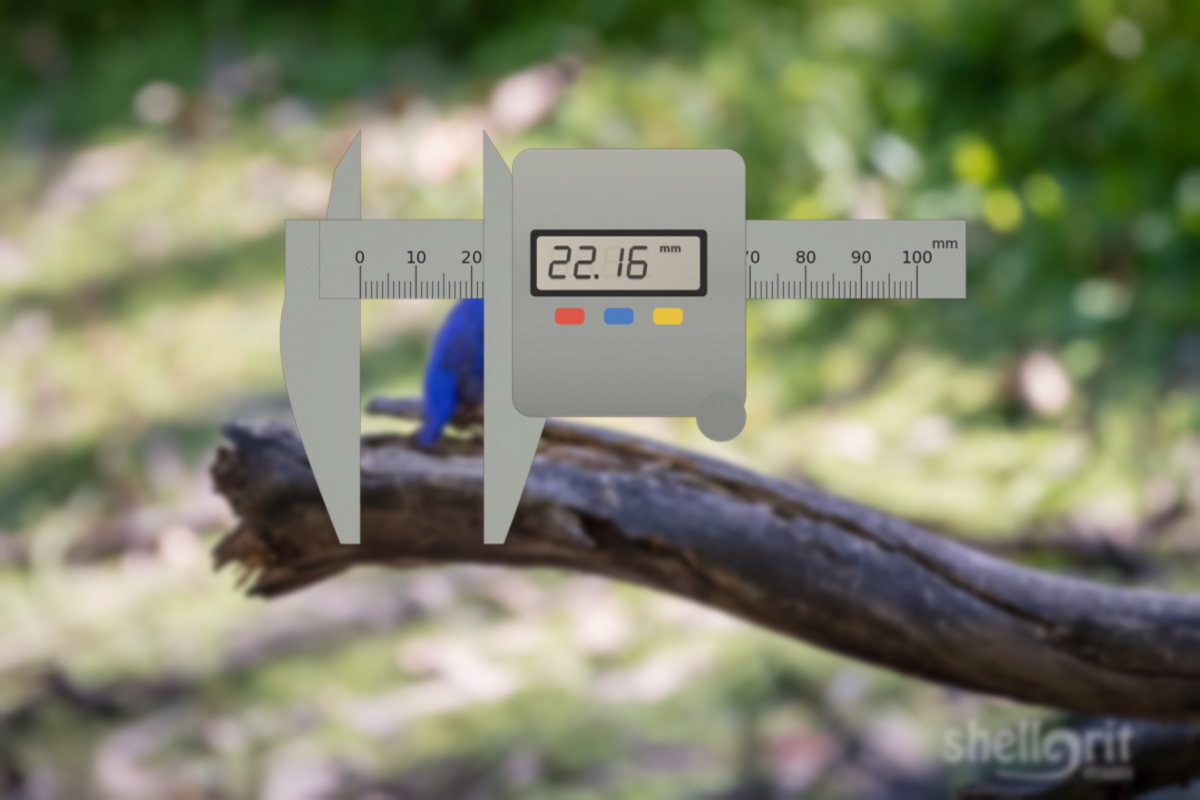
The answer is 22.16 mm
